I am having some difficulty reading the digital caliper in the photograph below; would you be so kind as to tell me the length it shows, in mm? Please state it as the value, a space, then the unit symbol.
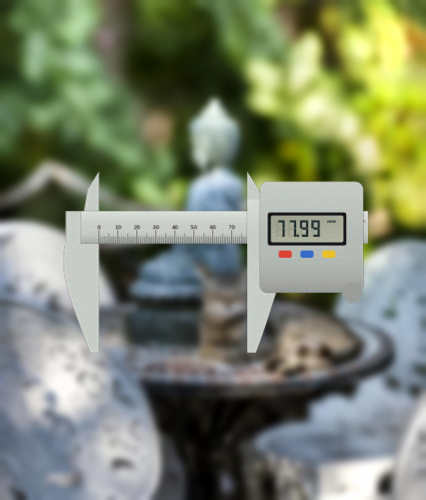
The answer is 77.99 mm
